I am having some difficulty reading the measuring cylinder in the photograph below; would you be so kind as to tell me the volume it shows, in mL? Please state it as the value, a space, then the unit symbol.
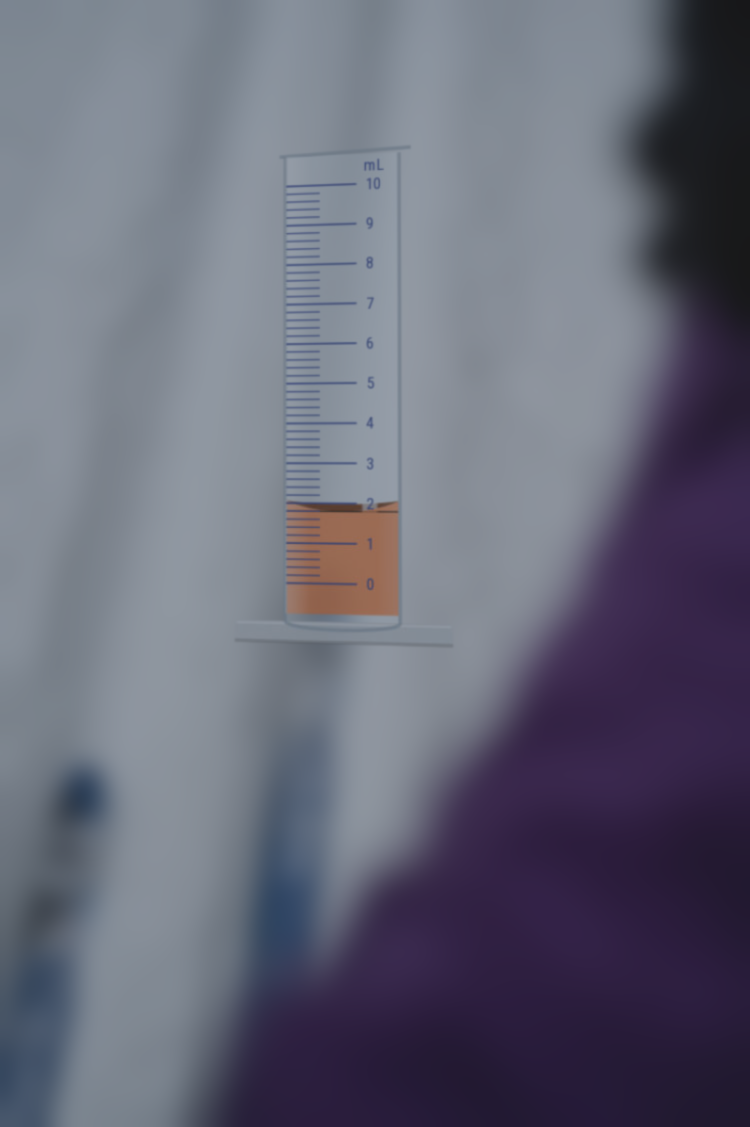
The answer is 1.8 mL
